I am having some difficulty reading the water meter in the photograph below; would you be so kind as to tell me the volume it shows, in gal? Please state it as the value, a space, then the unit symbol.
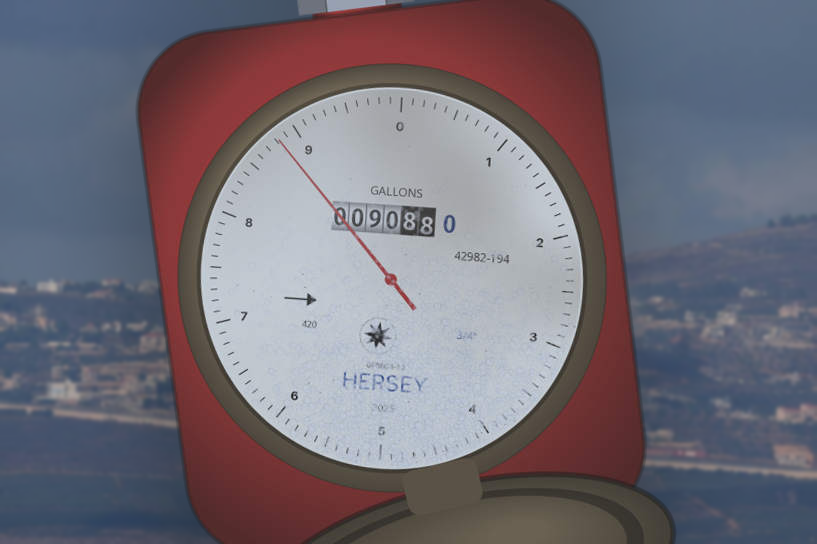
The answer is 90878.8 gal
